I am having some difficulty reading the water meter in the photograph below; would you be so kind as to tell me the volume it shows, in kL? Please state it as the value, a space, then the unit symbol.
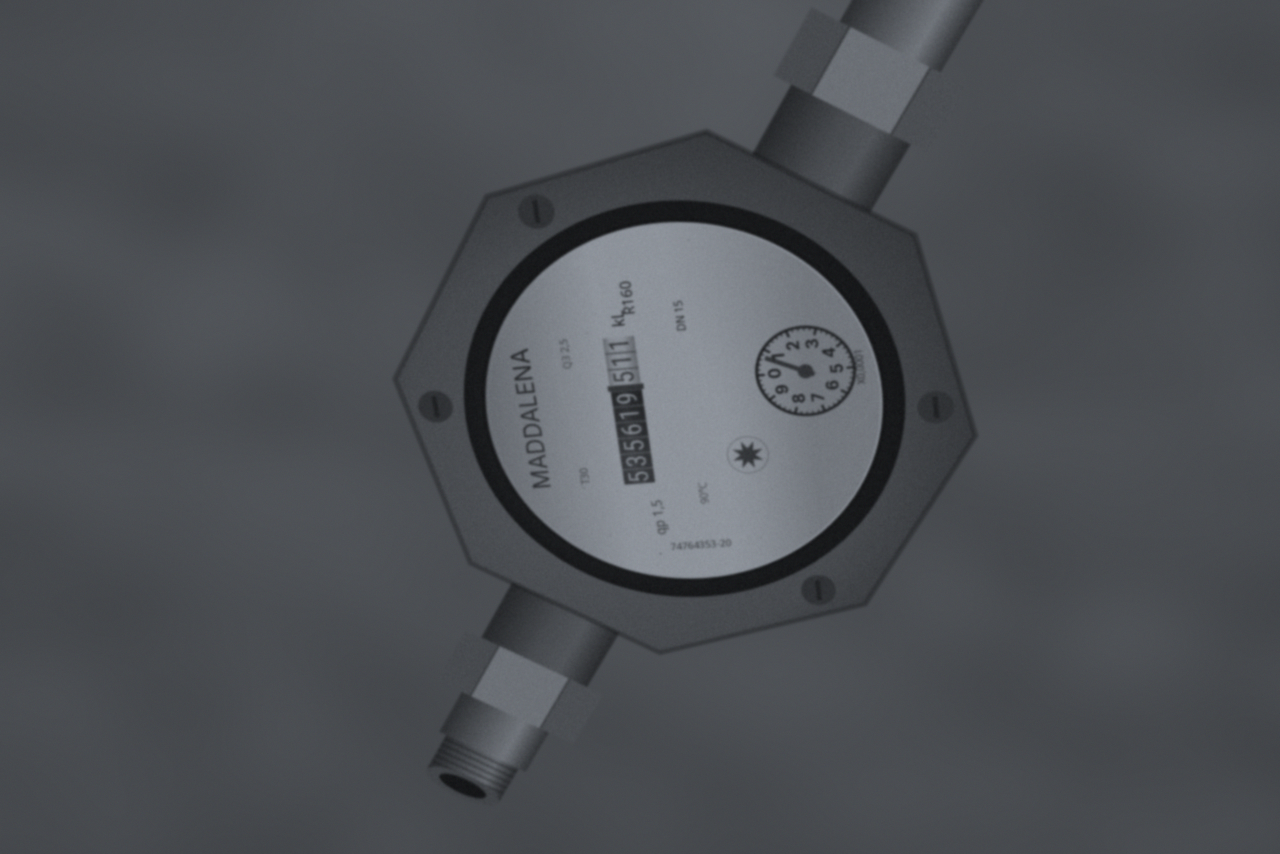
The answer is 535619.5110 kL
